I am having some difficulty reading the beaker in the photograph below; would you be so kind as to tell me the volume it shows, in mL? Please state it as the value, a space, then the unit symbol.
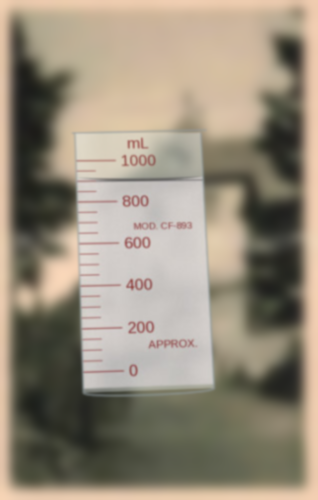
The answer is 900 mL
